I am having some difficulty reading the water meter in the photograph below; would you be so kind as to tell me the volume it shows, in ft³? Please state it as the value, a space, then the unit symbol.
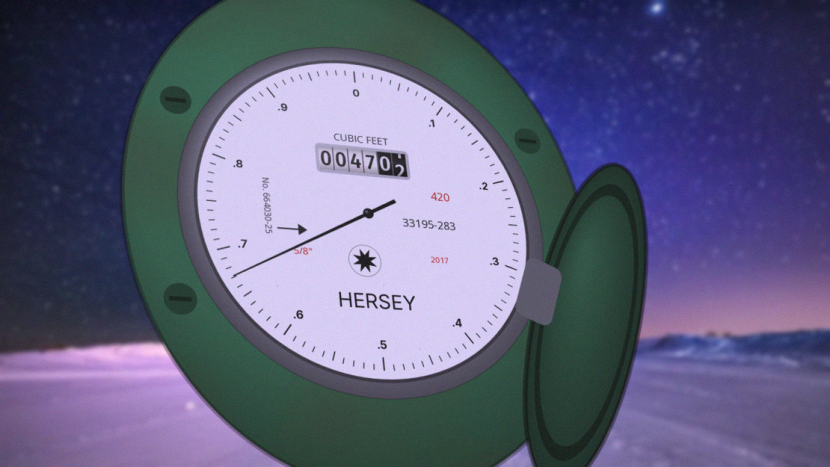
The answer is 4701.67 ft³
